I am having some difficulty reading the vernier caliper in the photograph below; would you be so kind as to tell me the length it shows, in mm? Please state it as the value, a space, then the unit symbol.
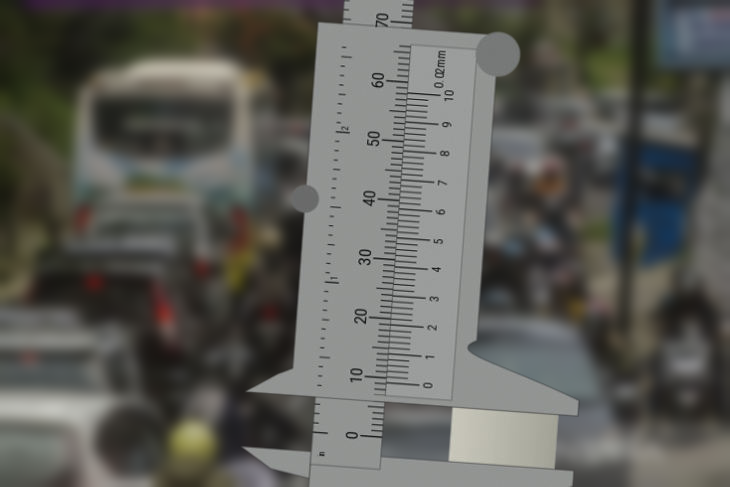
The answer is 9.2 mm
